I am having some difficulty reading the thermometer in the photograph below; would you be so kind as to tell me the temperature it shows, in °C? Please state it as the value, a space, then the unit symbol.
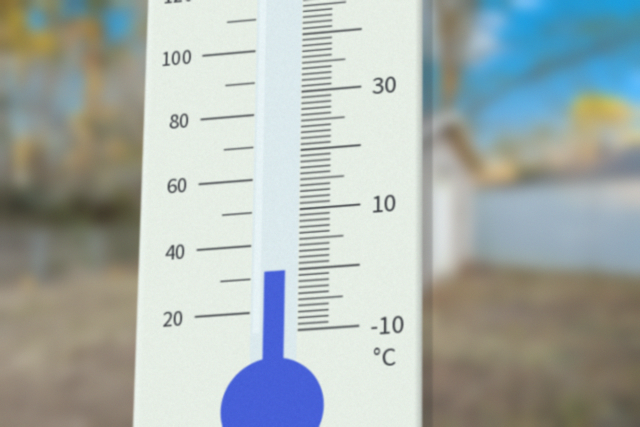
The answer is 0 °C
